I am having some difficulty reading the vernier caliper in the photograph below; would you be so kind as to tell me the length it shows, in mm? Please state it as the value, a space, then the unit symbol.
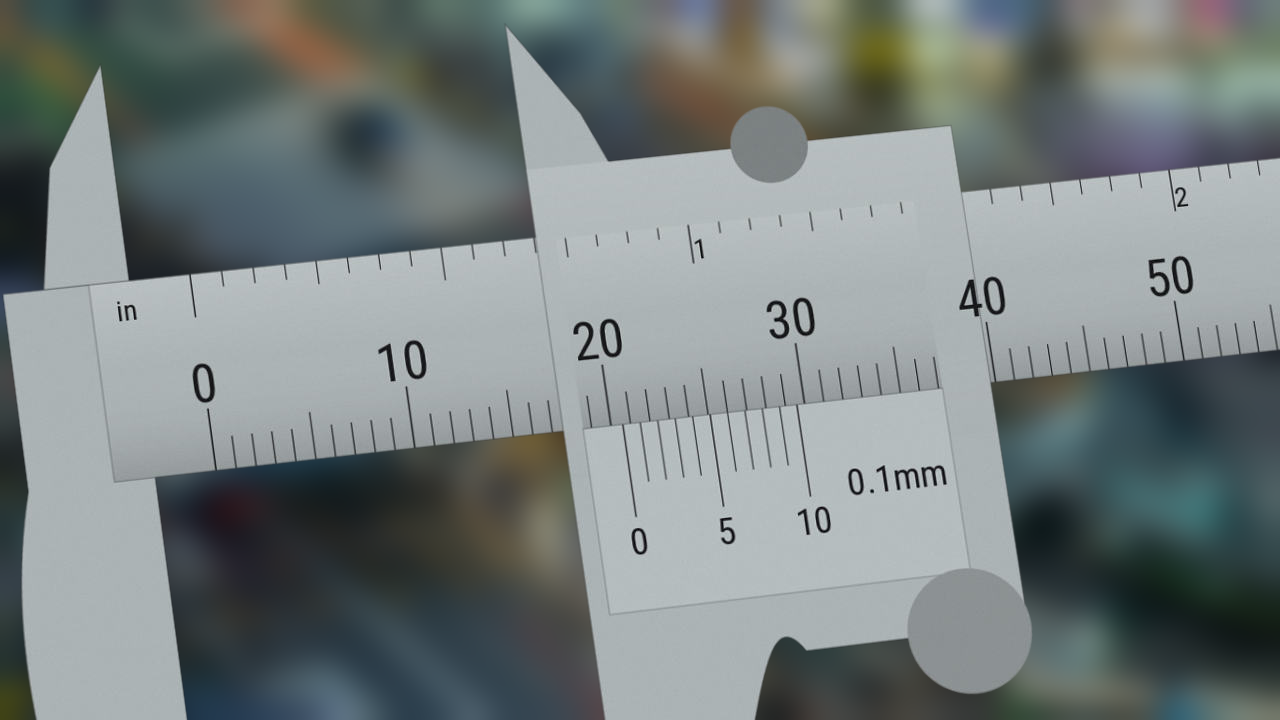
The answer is 20.6 mm
